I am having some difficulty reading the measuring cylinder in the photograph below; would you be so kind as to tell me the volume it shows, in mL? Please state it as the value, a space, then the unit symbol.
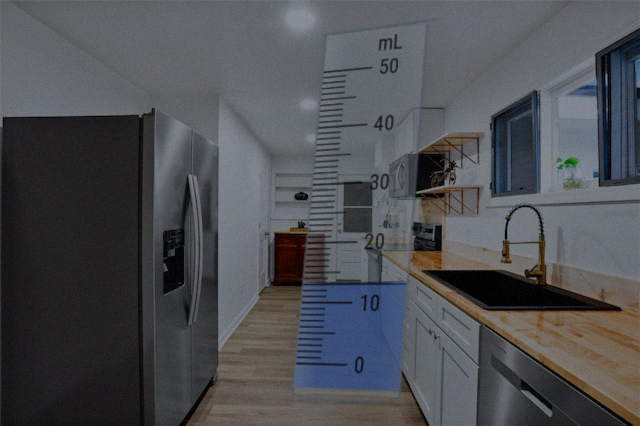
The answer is 13 mL
